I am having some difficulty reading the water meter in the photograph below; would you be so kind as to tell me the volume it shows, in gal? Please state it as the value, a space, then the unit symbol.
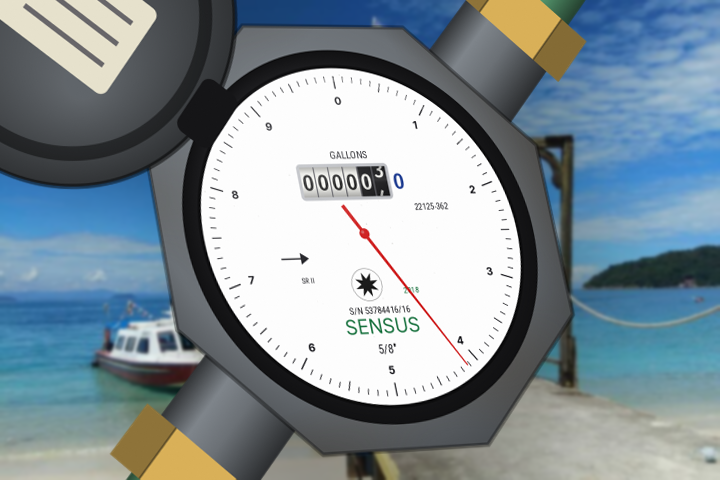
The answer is 34.1 gal
